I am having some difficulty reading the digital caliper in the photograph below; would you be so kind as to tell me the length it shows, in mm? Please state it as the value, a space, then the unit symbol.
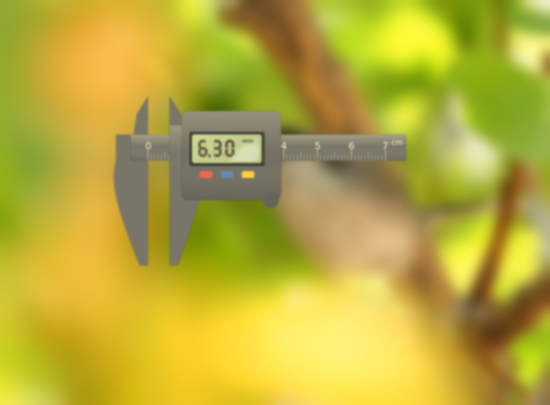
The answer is 6.30 mm
